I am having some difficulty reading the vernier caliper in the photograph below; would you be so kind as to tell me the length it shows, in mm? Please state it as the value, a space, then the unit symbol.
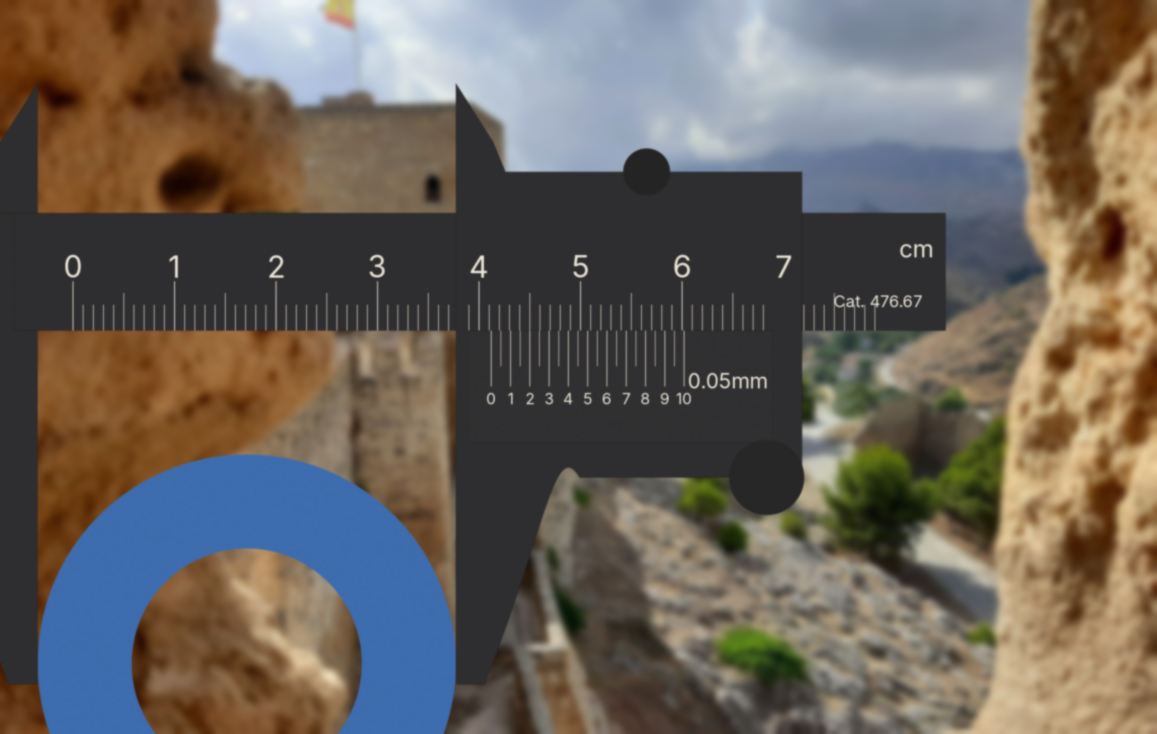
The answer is 41.2 mm
